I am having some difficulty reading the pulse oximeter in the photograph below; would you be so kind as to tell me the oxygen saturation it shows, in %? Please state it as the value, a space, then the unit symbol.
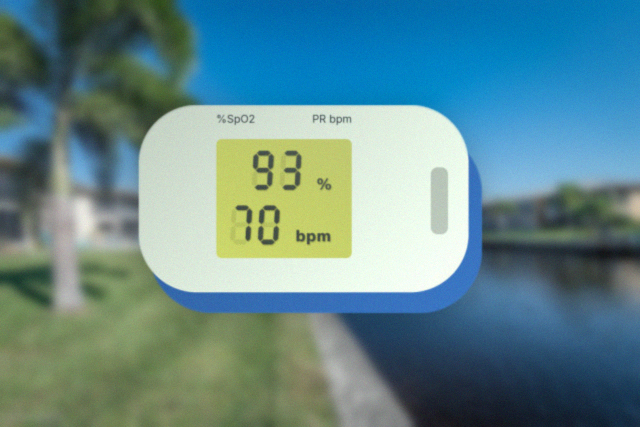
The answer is 93 %
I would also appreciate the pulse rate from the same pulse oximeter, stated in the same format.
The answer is 70 bpm
